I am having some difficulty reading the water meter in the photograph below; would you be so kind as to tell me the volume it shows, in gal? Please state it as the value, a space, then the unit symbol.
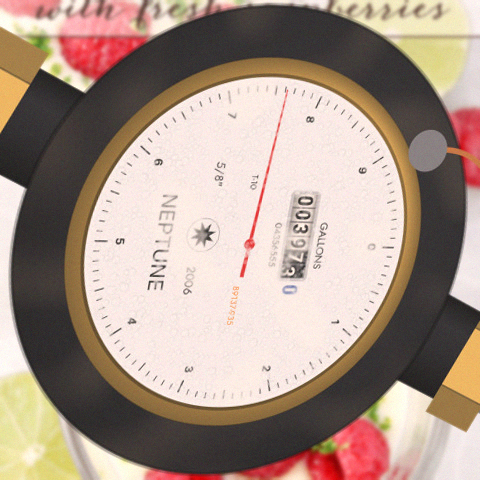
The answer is 39727.6 gal
